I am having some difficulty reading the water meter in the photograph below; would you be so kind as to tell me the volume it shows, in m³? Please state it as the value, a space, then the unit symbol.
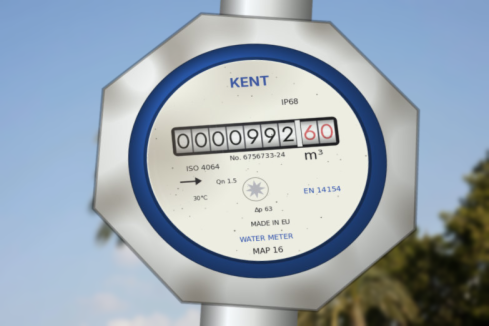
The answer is 992.60 m³
